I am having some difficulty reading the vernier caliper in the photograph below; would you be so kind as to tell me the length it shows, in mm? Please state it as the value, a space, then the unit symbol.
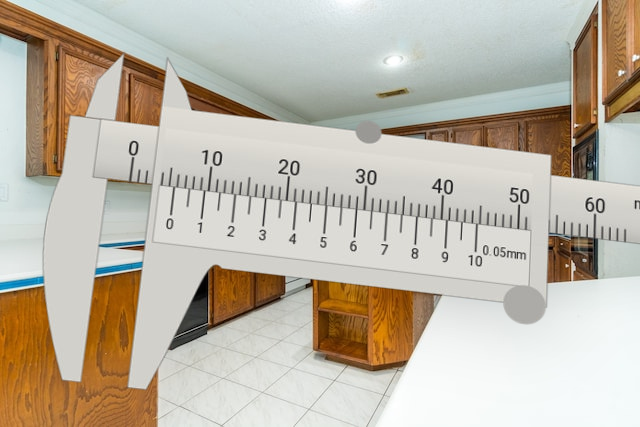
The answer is 5.6 mm
